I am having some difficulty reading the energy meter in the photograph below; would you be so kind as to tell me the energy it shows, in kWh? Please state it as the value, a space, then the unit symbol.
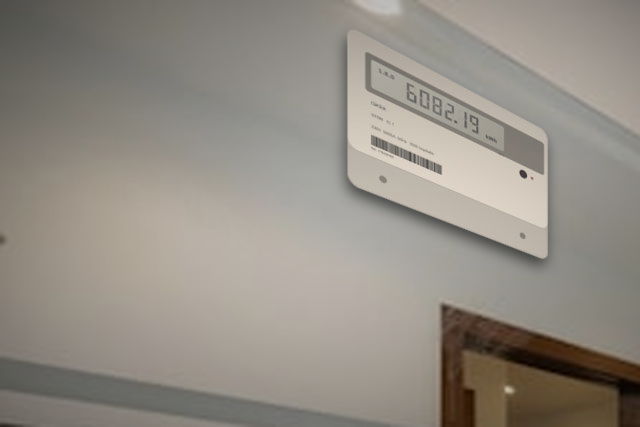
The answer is 6082.19 kWh
